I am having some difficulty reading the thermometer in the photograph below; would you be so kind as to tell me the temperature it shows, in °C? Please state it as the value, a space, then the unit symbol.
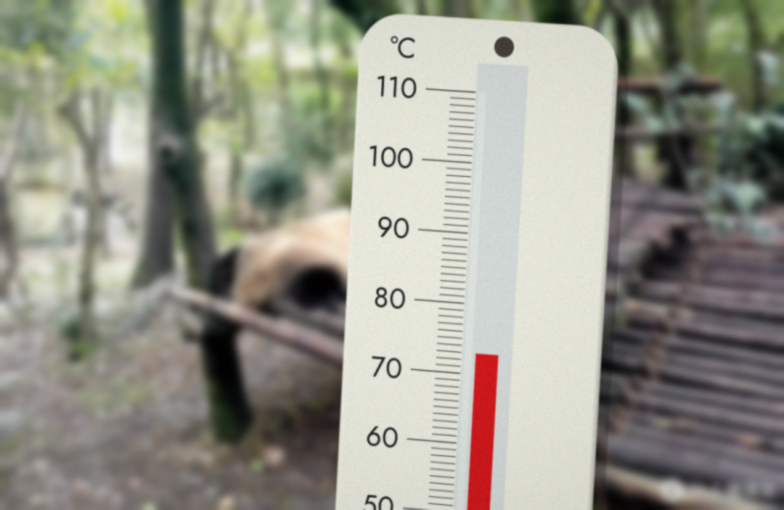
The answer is 73 °C
